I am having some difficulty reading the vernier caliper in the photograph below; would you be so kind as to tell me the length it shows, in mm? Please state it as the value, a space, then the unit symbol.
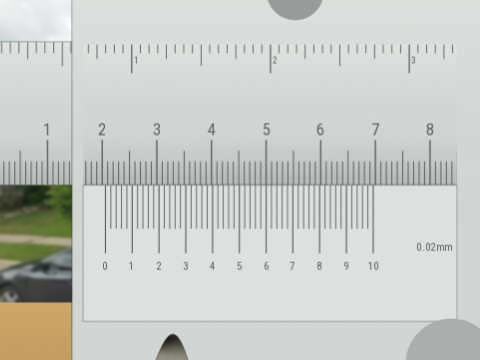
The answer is 20.6 mm
